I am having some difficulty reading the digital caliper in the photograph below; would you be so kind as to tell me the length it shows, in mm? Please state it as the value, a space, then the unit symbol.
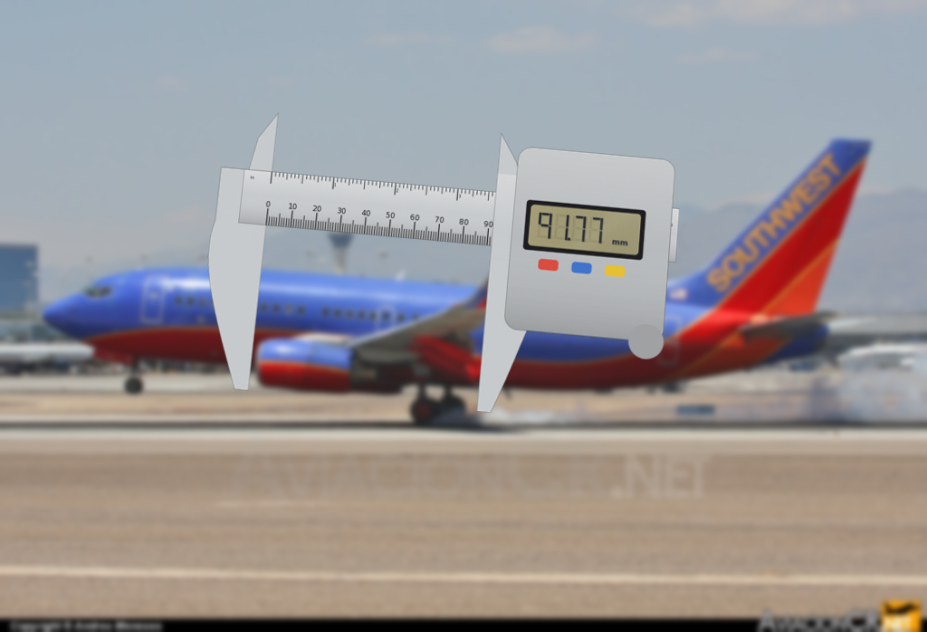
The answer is 91.77 mm
